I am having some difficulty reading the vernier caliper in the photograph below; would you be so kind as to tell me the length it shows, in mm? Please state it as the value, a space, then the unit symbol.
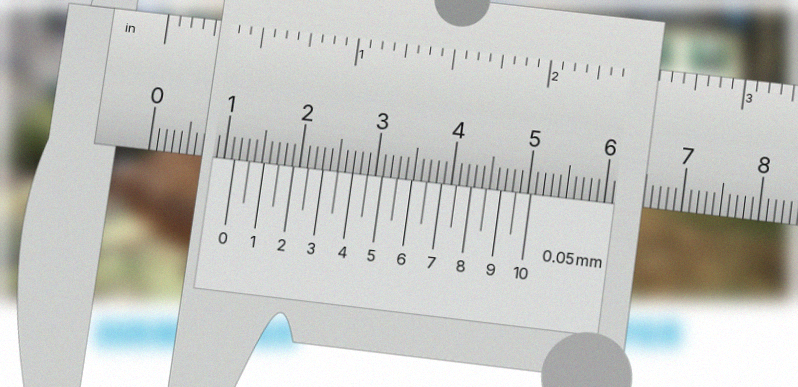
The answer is 11.4 mm
